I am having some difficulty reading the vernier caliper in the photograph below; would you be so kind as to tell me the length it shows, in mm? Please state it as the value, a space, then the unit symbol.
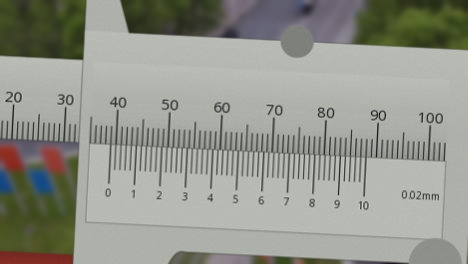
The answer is 39.0 mm
